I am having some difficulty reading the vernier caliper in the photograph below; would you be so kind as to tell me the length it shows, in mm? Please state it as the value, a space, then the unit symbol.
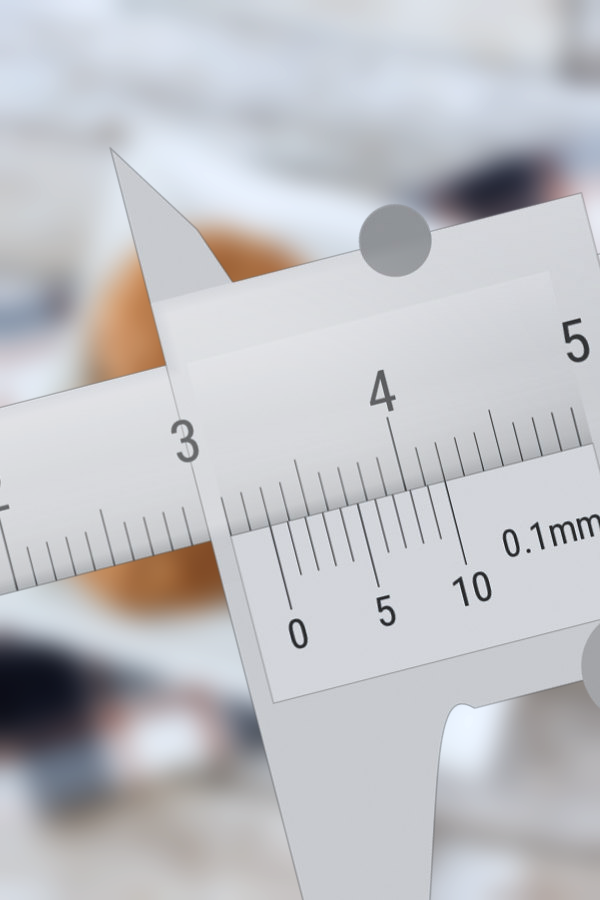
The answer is 33.0 mm
